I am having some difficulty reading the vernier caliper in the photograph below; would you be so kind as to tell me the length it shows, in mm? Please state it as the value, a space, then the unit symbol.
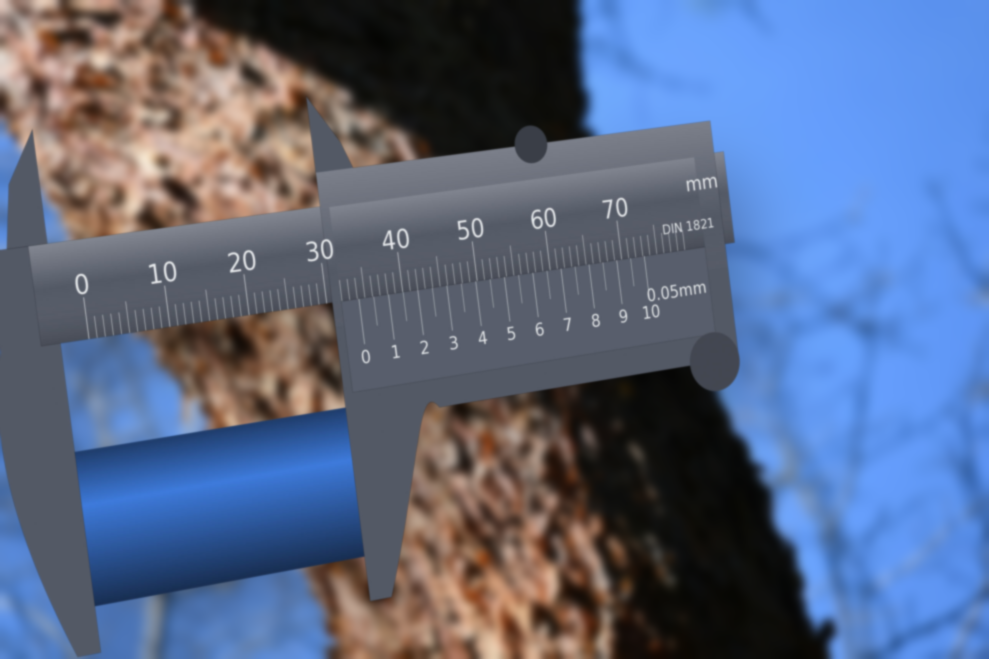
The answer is 34.2 mm
